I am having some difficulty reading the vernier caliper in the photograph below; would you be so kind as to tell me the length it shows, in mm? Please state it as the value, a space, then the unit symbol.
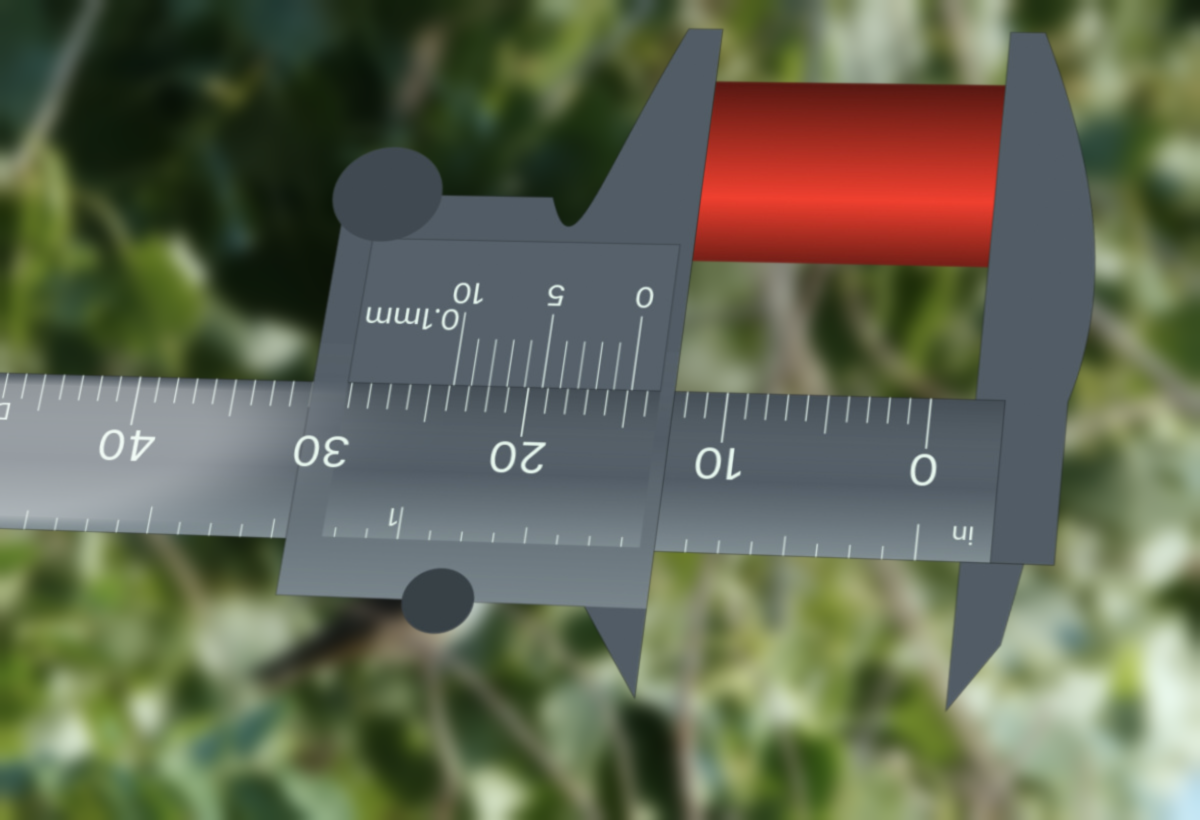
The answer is 14.8 mm
